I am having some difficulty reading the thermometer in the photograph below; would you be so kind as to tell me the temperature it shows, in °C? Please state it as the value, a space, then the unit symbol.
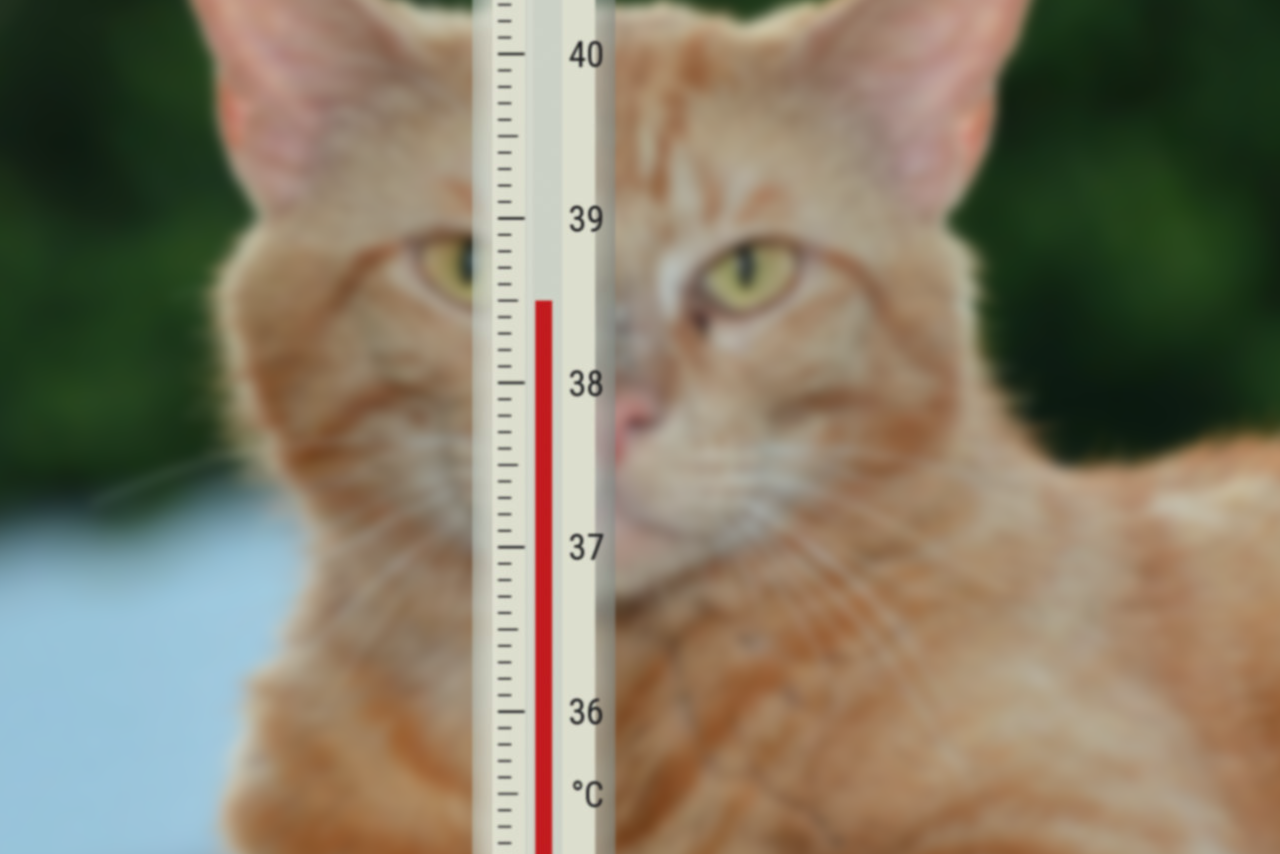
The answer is 38.5 °C
